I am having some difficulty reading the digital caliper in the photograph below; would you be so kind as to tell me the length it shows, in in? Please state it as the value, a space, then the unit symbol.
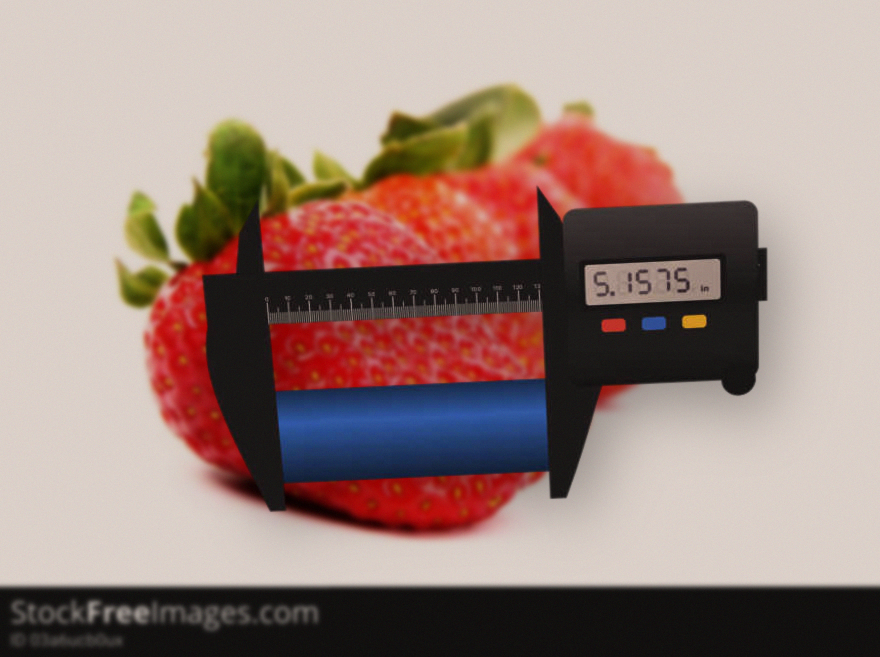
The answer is 5.1575 in
